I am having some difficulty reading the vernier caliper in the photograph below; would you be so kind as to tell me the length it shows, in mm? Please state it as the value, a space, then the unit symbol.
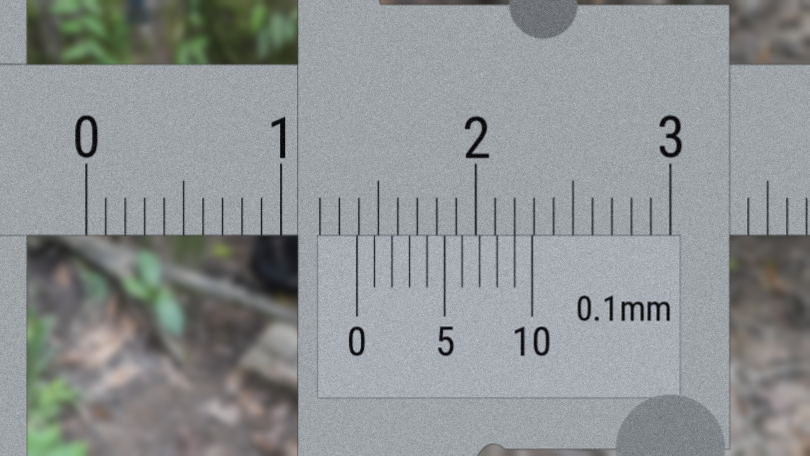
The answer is 13.9 mm
